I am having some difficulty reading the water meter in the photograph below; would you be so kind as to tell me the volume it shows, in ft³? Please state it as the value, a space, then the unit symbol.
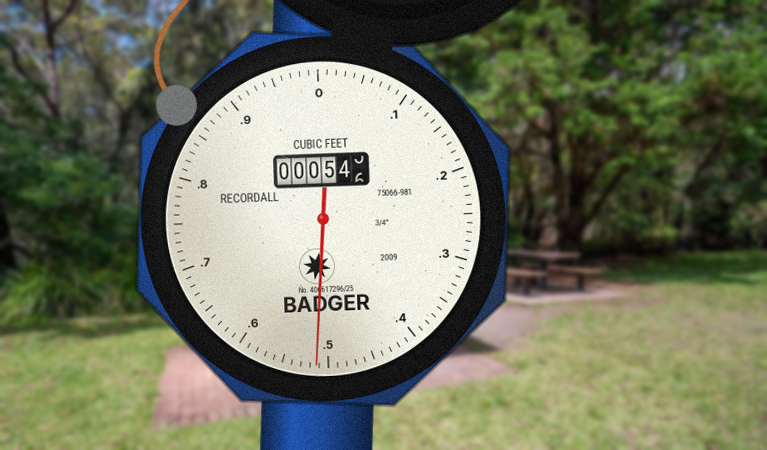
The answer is 545.51 ft³
